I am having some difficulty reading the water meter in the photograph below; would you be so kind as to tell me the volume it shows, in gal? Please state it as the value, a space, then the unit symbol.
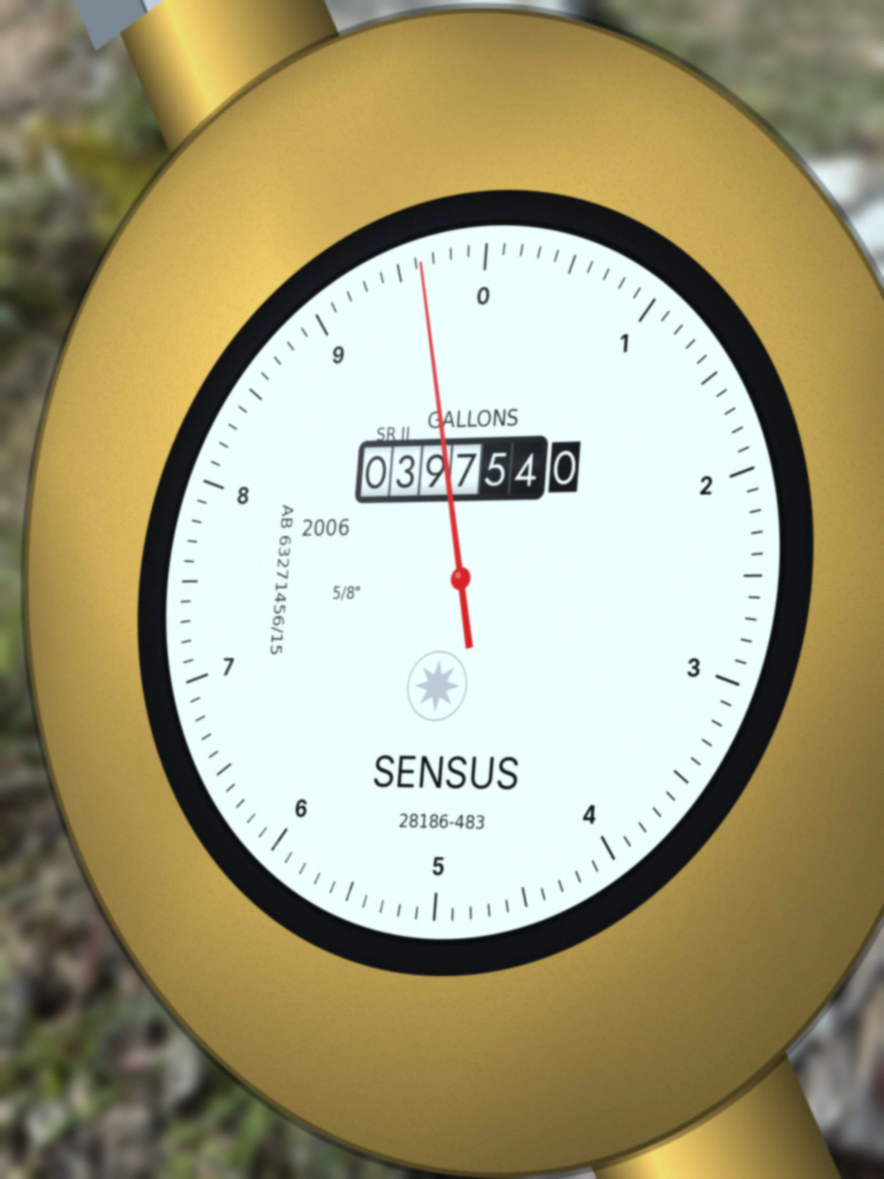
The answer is 397539.6 gal
